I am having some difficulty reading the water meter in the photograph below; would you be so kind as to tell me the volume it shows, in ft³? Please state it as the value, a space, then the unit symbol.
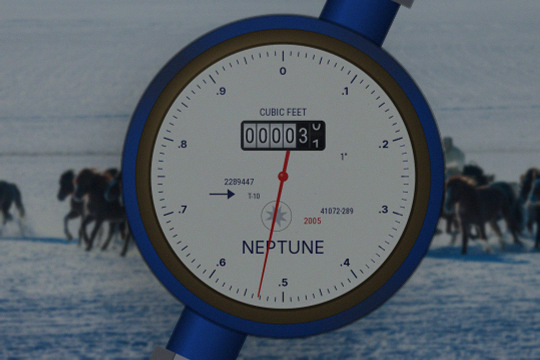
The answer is 30.53 ft³
